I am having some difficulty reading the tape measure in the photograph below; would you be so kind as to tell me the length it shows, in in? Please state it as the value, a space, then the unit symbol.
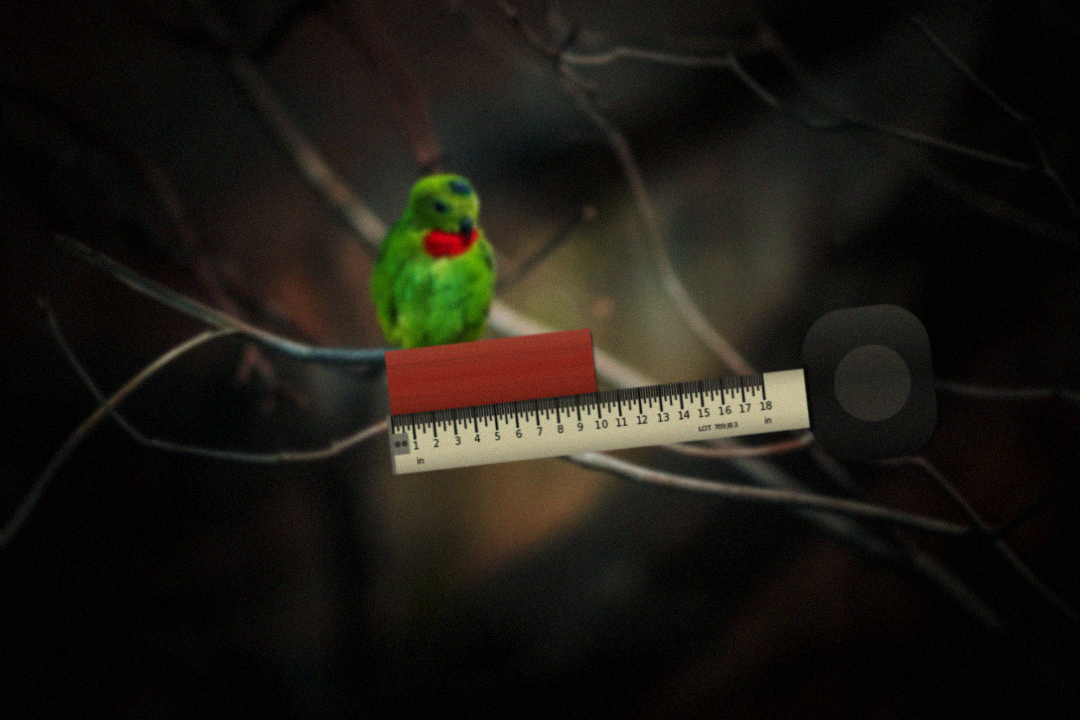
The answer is 10 in
